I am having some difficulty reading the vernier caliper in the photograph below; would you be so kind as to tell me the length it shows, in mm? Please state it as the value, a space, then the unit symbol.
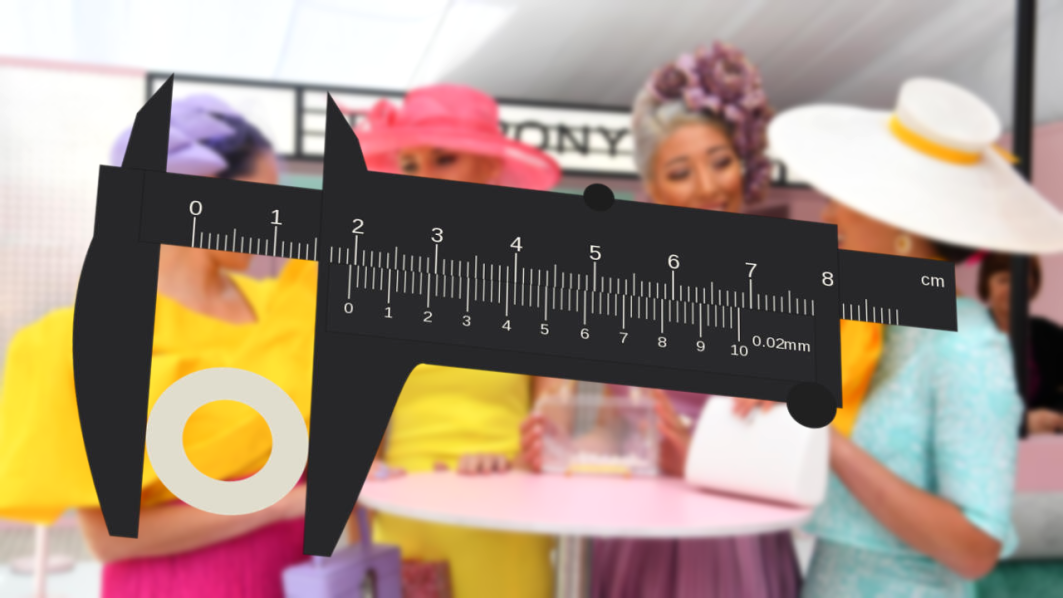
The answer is 19.4 mm
